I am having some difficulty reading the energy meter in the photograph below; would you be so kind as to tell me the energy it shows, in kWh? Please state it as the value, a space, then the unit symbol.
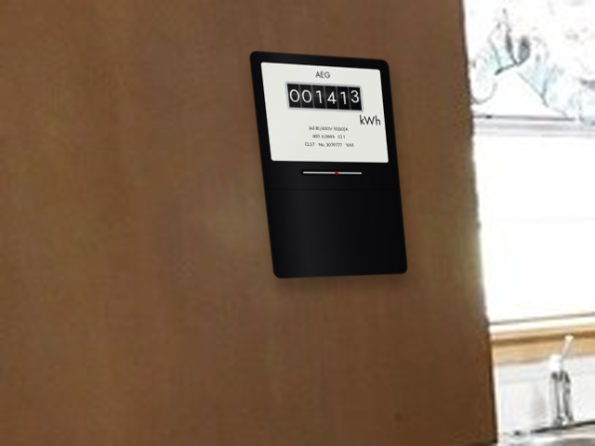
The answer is 1413 kWh
